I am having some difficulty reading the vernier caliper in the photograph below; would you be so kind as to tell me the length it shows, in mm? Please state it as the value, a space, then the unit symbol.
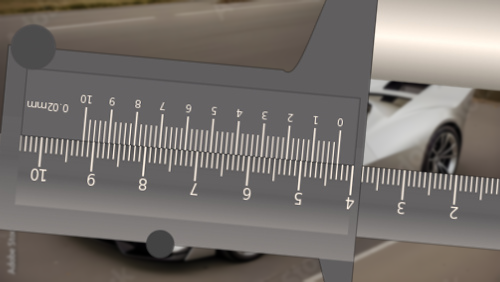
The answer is 43.0 mm
